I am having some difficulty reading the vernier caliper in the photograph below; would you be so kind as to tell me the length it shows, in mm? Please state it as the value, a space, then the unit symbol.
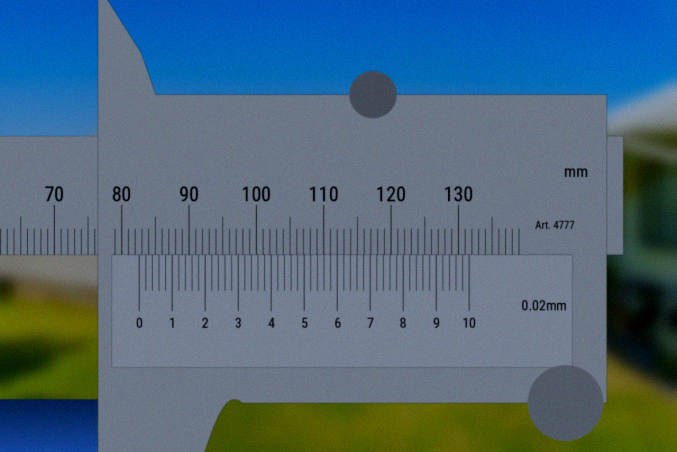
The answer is 82.6 mm
